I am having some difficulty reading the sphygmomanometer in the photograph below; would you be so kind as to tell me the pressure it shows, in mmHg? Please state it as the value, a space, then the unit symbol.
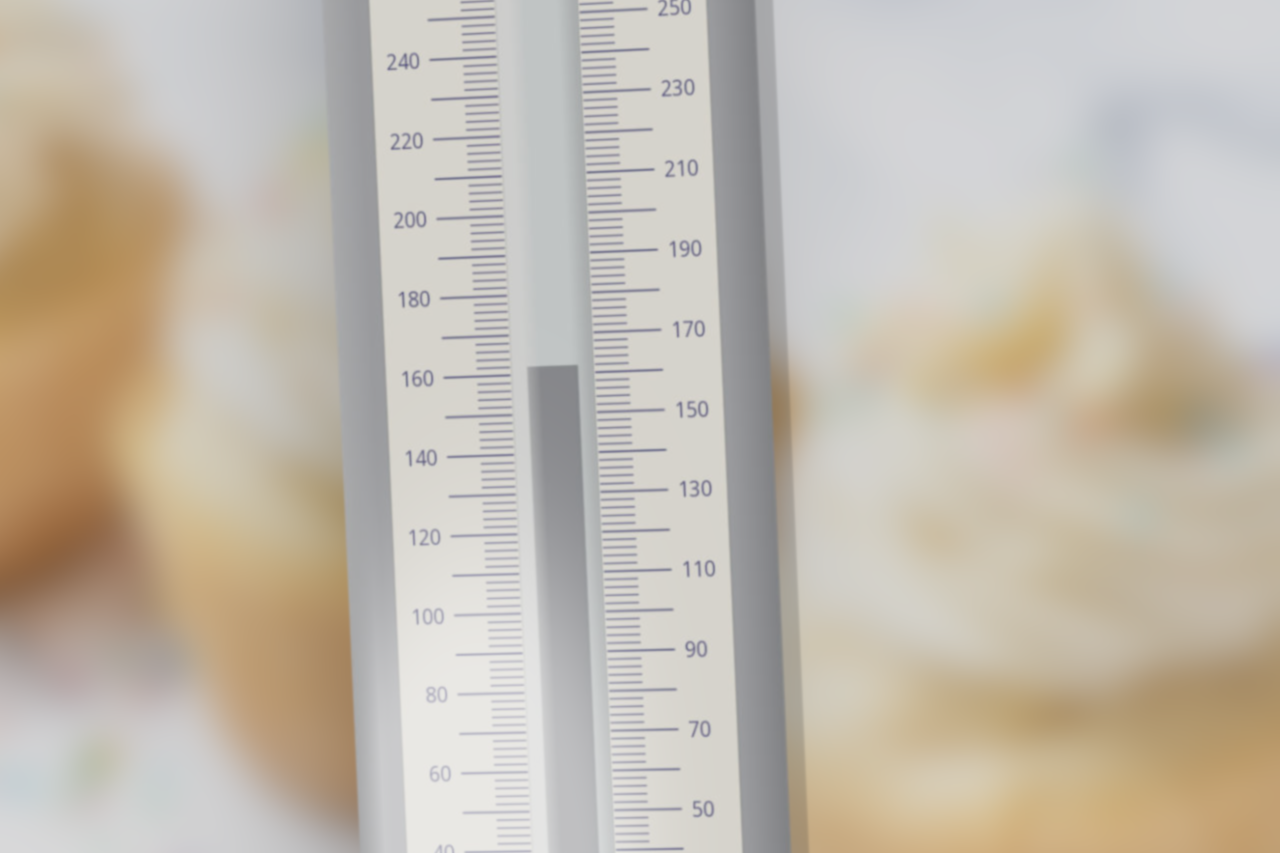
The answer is 162 mmHg
